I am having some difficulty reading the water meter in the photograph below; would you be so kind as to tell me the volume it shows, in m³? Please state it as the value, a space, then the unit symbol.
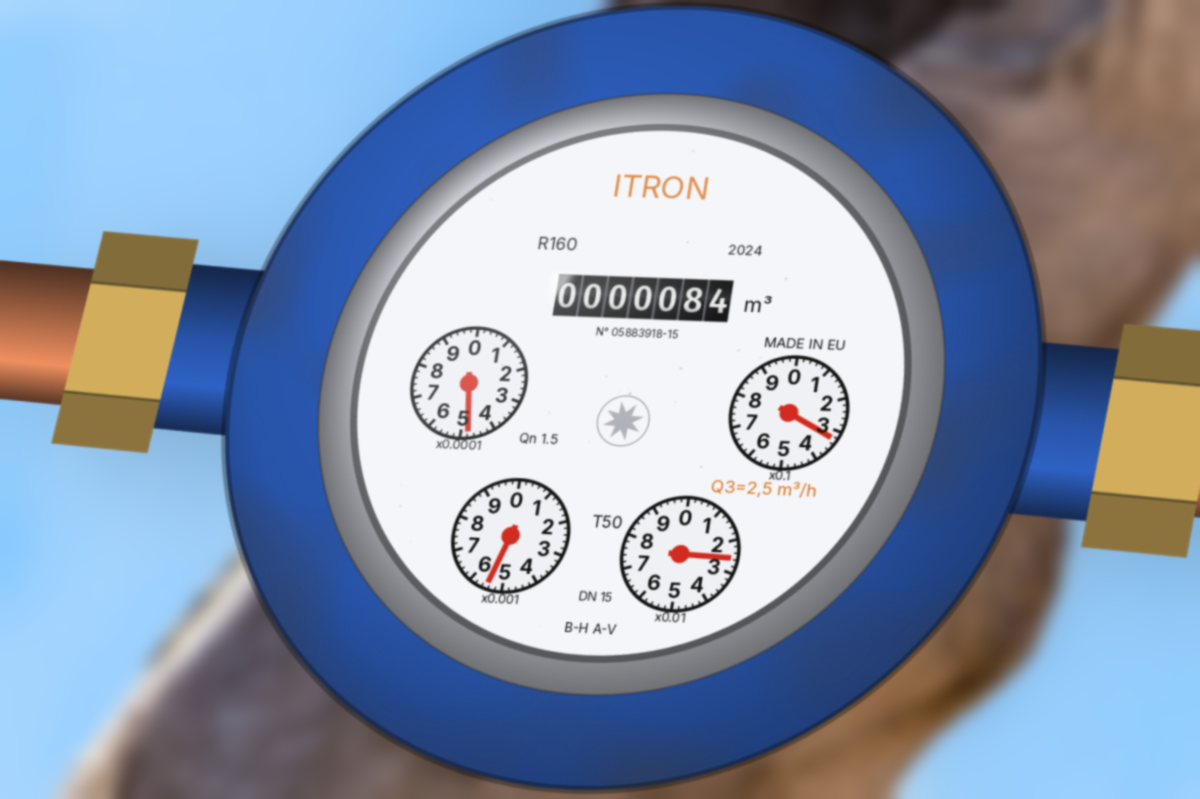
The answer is 84.3254 m³
